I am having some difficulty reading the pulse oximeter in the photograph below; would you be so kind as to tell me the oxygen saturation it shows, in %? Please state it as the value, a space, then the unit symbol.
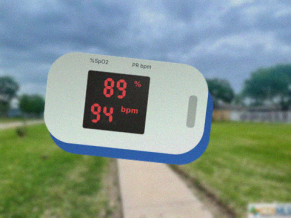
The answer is 89 %
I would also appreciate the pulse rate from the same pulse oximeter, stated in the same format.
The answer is 94 bpm
